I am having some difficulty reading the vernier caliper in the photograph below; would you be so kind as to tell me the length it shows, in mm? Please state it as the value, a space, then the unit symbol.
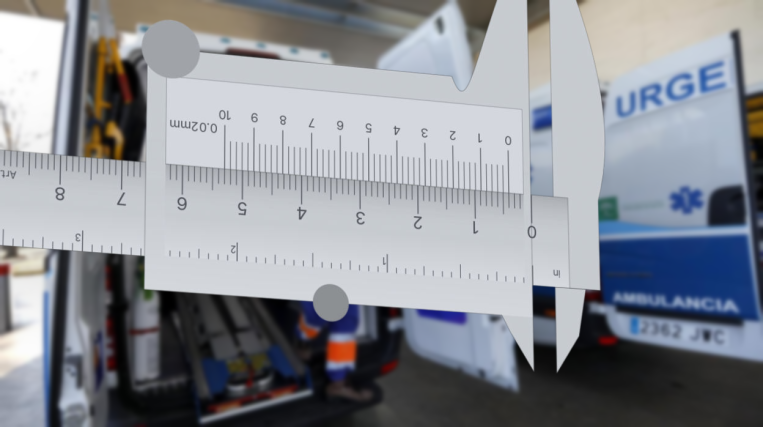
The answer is 4.0 mm
